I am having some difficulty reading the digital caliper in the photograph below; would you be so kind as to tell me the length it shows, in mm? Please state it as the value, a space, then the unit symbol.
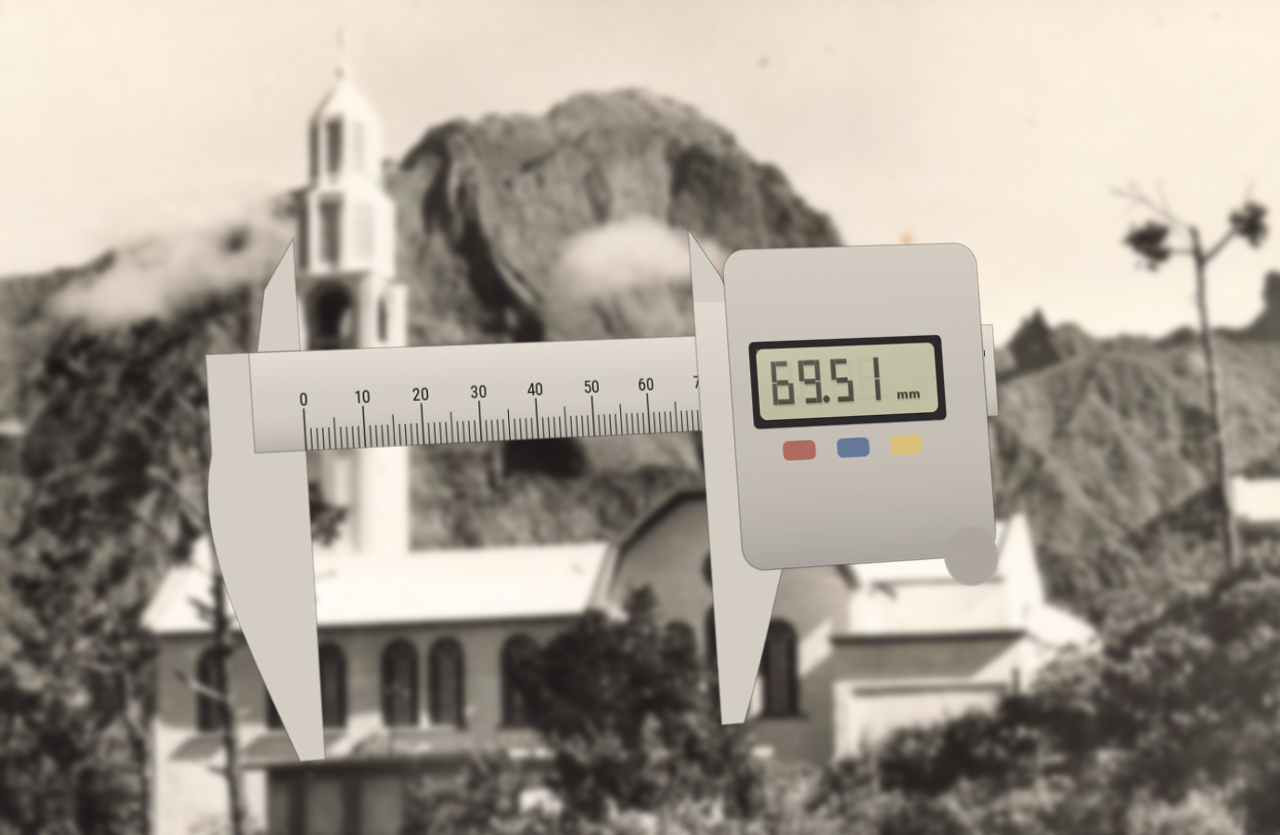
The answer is 69.51 mm
